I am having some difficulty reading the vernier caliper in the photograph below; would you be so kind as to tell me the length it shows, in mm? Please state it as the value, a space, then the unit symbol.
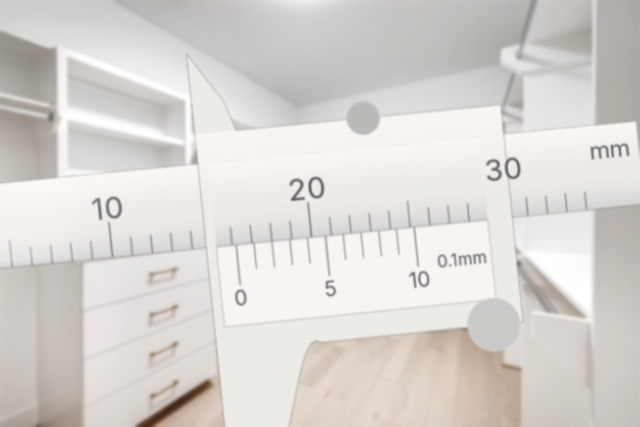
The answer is 16.2 mm
